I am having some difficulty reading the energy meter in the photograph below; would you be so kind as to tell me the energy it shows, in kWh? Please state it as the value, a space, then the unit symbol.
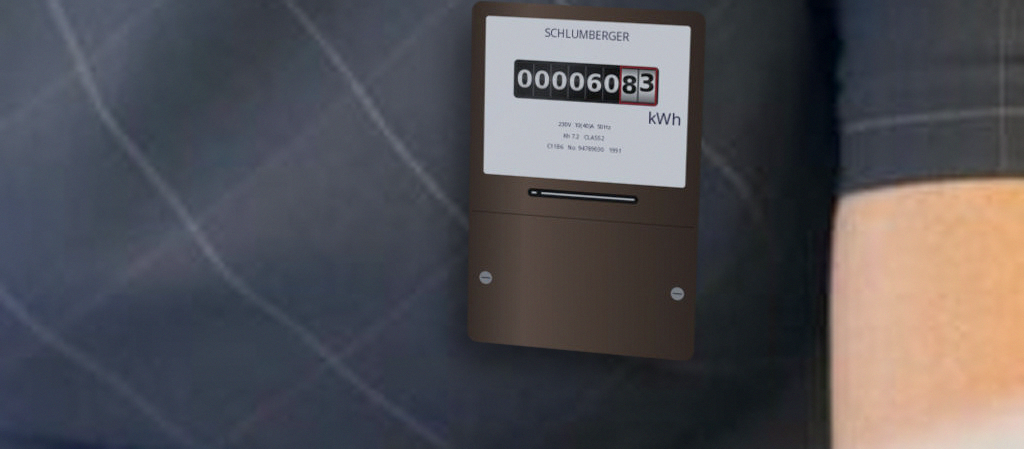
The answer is 60.83 kWh
